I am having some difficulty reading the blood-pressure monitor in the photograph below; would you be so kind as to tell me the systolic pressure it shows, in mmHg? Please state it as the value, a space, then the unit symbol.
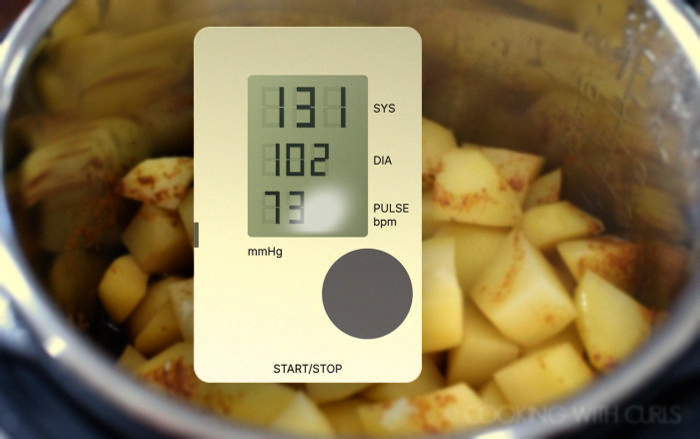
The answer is 131 mmHg
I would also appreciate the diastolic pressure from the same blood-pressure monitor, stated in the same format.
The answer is 102 mmHg
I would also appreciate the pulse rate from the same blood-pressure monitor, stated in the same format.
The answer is 73 bpm
